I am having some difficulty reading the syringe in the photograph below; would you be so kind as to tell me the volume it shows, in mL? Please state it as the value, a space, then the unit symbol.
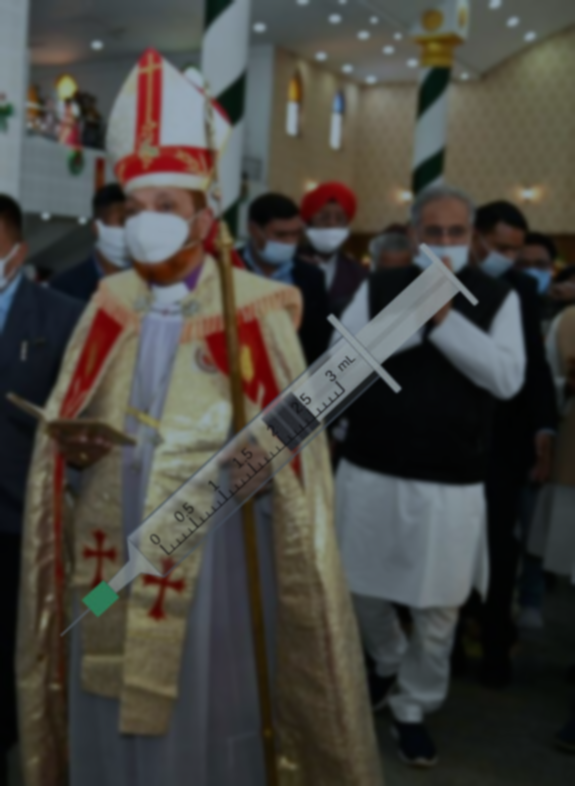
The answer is 2 mL
